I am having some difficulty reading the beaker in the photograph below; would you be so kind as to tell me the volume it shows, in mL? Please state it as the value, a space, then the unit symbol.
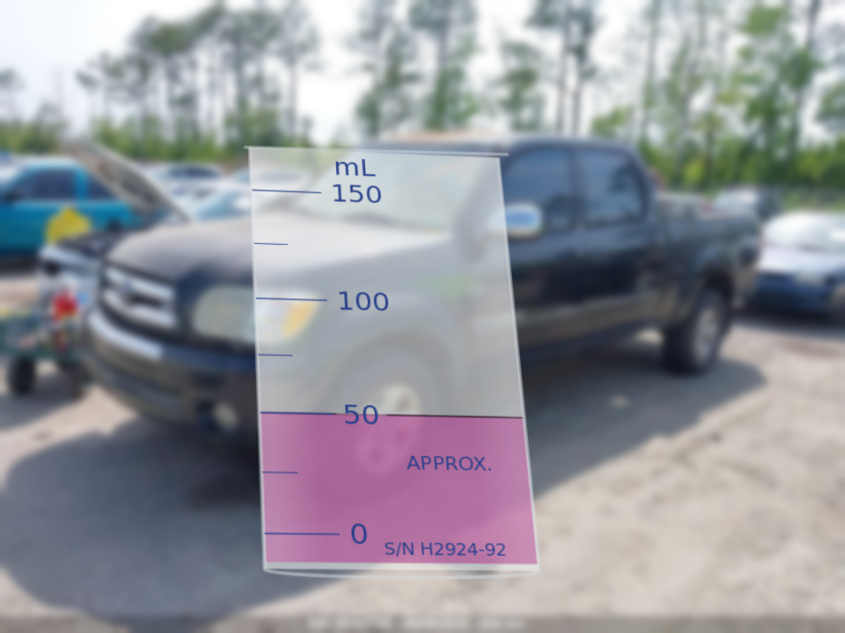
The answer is 50 mL
